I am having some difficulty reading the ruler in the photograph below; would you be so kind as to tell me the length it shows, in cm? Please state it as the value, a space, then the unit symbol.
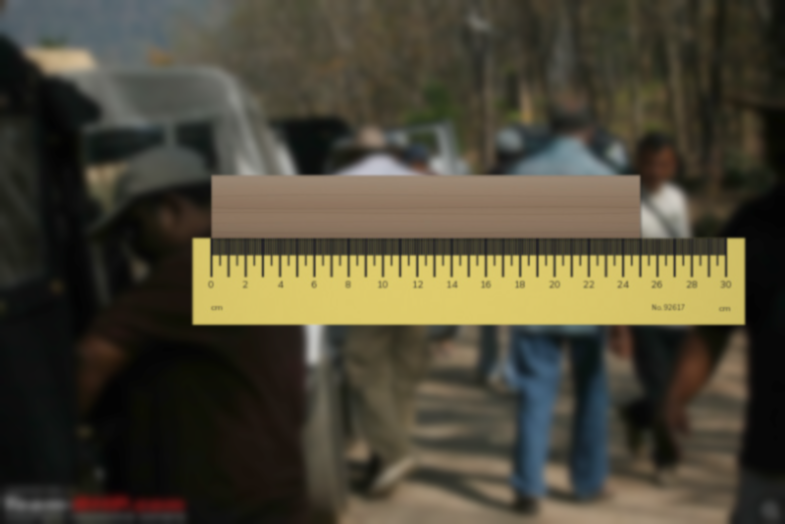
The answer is 25 cm
